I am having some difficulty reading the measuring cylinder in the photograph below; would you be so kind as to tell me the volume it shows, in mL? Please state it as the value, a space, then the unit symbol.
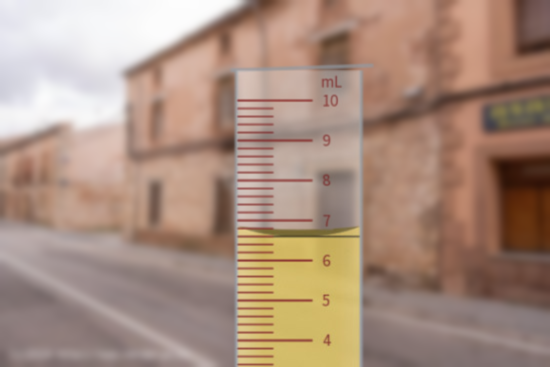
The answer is 6.6 mL
